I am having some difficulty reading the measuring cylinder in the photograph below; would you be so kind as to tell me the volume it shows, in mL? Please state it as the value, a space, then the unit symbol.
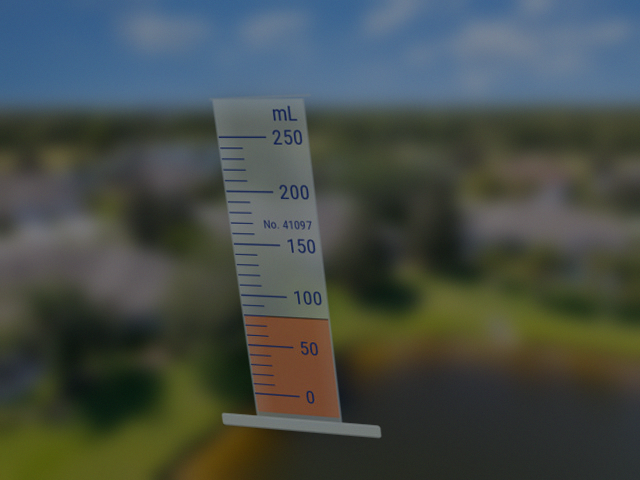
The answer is 80 mL
